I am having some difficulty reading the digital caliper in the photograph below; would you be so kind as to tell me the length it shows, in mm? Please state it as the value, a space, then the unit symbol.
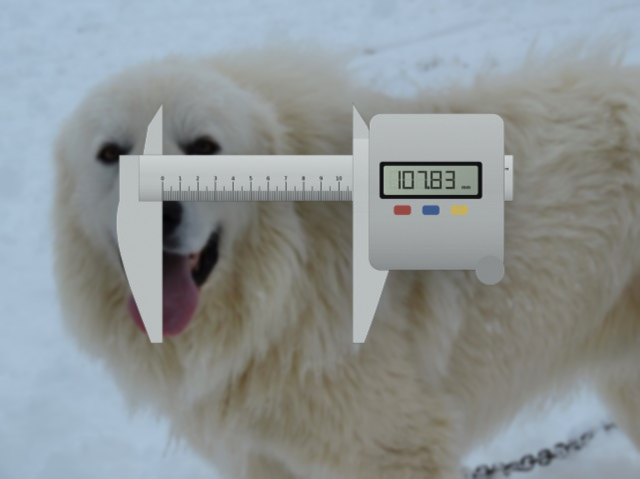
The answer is 107.83 mm
